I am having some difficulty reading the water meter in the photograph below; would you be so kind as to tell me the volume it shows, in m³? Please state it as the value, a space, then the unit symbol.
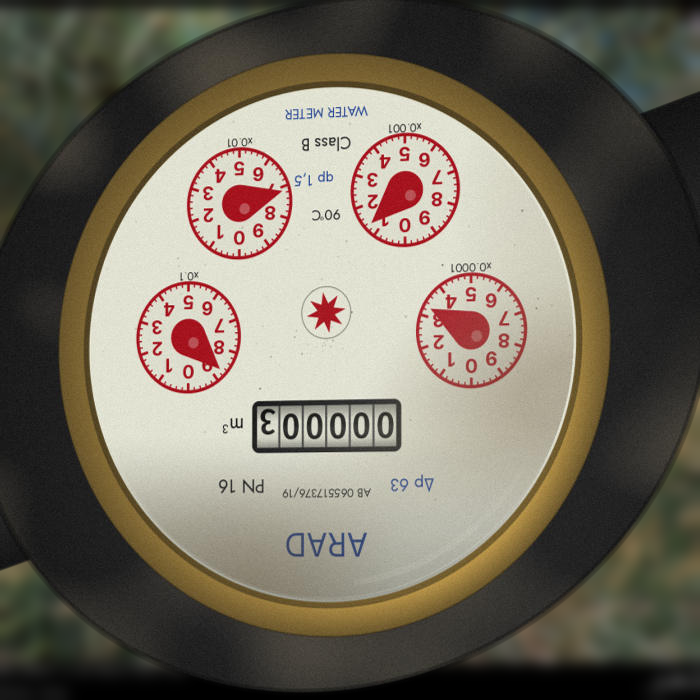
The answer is 2.8713 m³
